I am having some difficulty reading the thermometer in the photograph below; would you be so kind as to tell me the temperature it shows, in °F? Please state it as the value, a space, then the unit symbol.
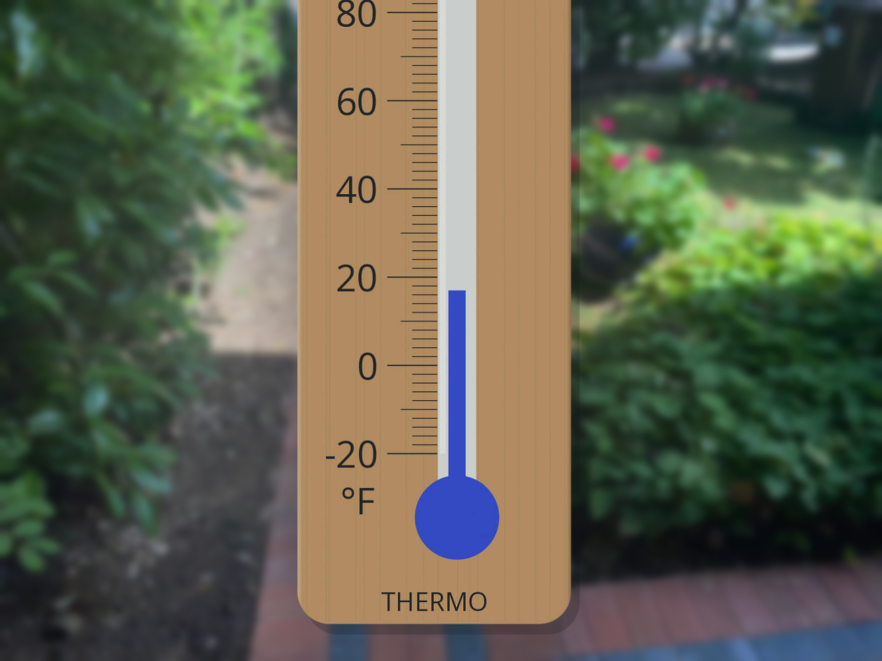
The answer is 17 °F
